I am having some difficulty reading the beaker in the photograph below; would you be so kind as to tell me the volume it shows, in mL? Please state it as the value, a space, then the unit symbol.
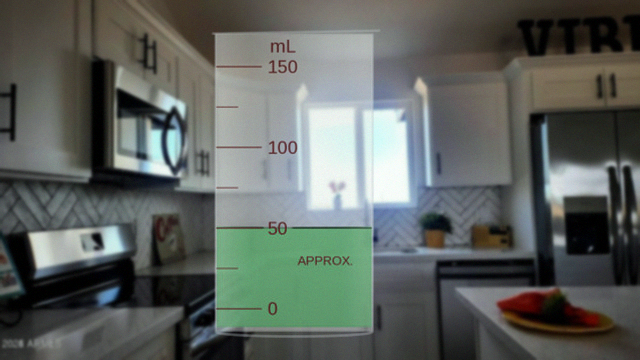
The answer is 50 mL
